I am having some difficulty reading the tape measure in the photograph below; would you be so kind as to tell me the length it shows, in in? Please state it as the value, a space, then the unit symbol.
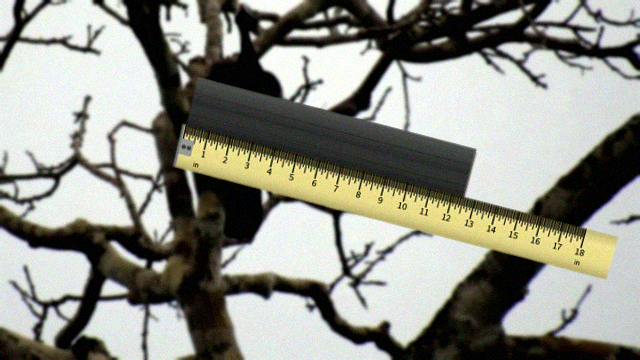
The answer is 12.5 in
